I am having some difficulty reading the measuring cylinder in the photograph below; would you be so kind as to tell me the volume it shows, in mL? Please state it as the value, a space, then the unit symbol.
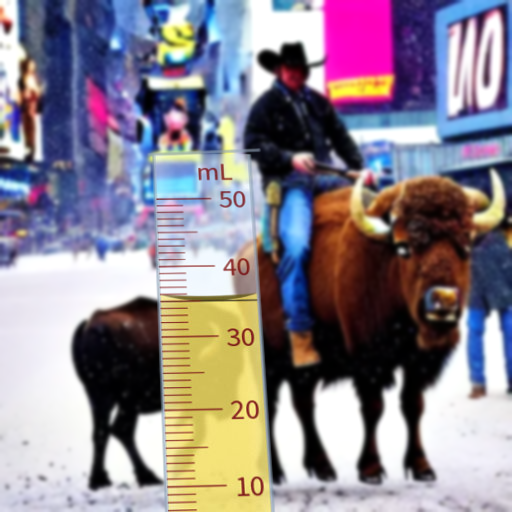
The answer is 35 mL
